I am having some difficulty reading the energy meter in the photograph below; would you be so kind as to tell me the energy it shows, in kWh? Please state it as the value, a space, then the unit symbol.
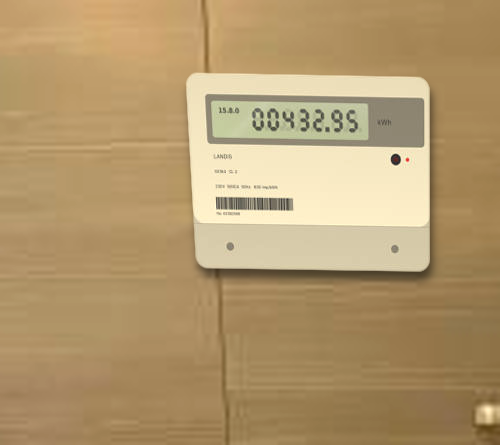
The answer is 432.95 kWh
